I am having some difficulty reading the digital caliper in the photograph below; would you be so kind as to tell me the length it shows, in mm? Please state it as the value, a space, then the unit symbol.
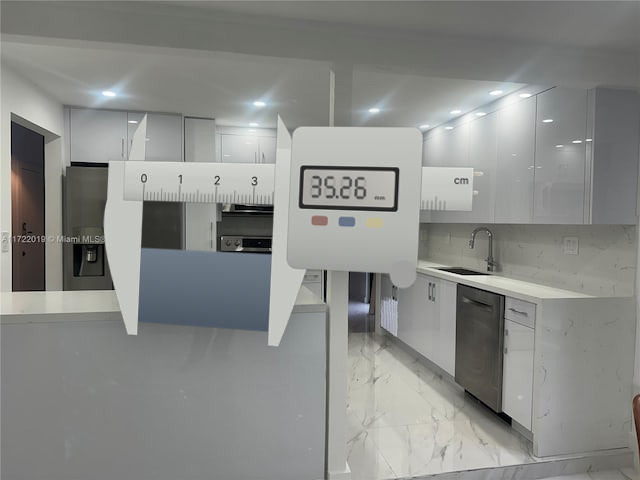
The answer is 35.26 mm
